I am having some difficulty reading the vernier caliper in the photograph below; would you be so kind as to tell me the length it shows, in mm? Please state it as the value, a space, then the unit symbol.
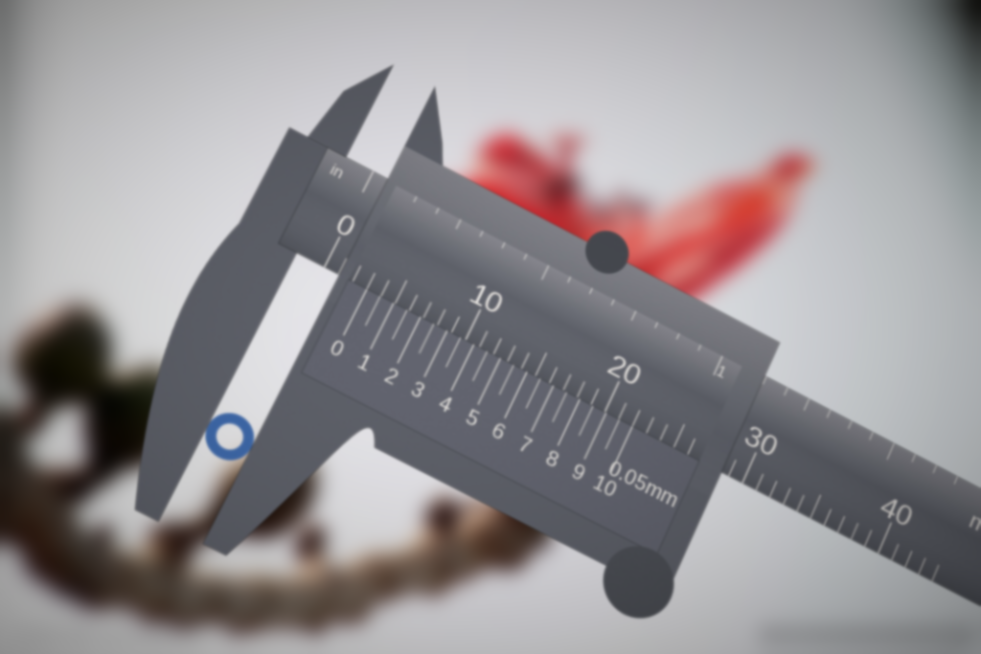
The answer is 3.0 mm
